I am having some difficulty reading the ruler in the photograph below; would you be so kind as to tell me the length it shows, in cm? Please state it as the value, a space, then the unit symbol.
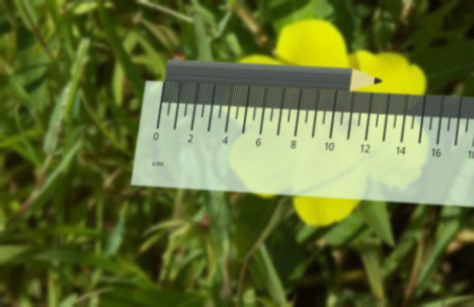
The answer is 12.5 cm
